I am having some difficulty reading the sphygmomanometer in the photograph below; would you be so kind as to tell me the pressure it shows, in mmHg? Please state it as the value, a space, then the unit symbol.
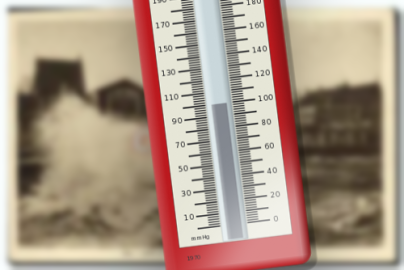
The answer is 100 mmHg
